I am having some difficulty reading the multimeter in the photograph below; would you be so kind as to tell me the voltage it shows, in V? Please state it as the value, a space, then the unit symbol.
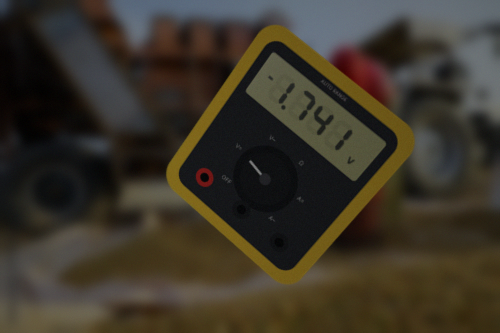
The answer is -1.741 V
